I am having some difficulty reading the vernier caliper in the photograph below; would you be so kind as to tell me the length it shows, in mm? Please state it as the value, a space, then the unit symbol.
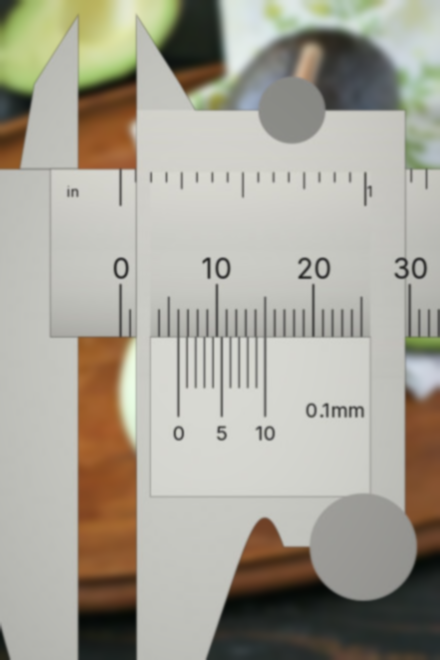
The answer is 6.0 mm
